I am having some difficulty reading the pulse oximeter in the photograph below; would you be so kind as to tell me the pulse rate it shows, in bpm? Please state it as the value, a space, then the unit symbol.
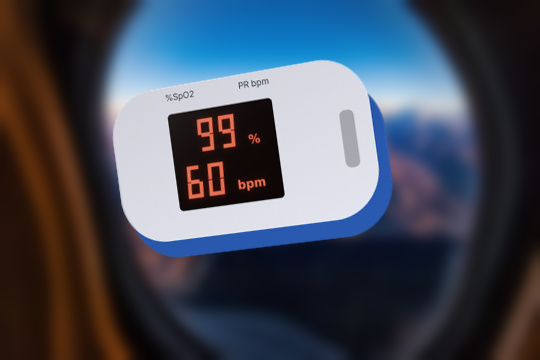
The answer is 60 bpm
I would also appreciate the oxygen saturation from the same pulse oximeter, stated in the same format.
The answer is 99 %
